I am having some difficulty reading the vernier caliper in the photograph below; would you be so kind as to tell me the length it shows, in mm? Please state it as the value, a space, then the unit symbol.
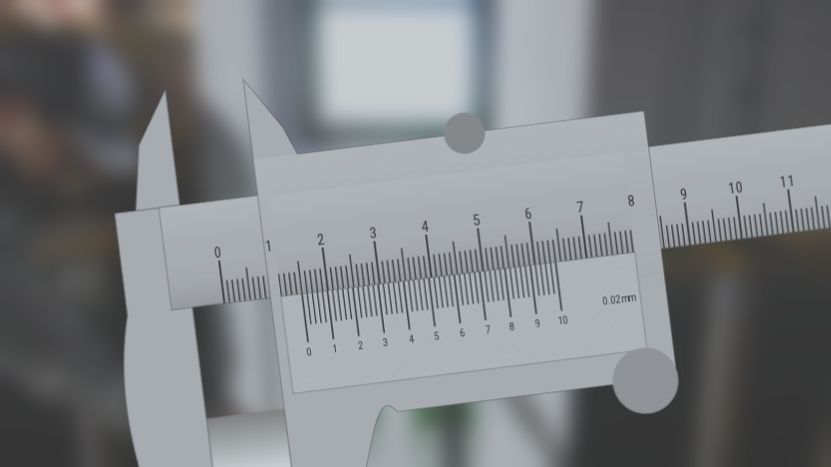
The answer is 15.0 mm
